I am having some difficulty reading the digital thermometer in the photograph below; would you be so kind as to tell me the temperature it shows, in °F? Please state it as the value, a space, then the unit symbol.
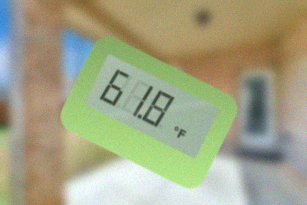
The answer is 61.8 °F
